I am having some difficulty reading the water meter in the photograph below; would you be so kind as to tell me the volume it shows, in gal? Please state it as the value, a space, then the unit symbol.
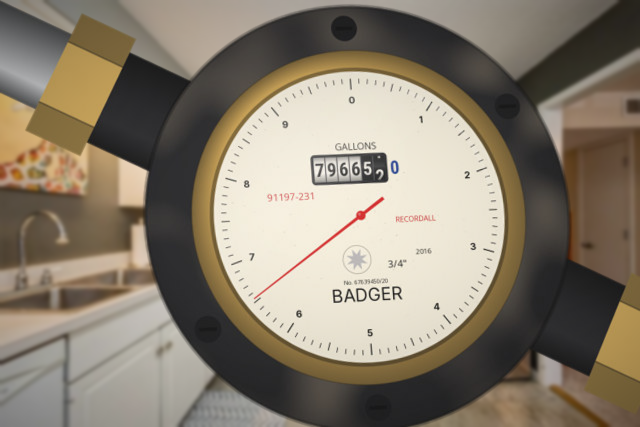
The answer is 7966516.5 gal
